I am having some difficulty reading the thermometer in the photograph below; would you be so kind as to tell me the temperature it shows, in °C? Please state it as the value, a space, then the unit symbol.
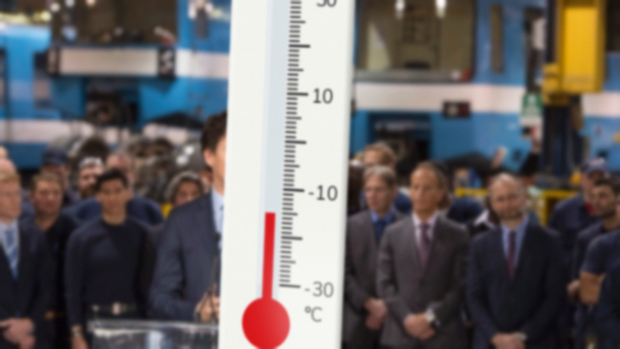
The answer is -15 °C
